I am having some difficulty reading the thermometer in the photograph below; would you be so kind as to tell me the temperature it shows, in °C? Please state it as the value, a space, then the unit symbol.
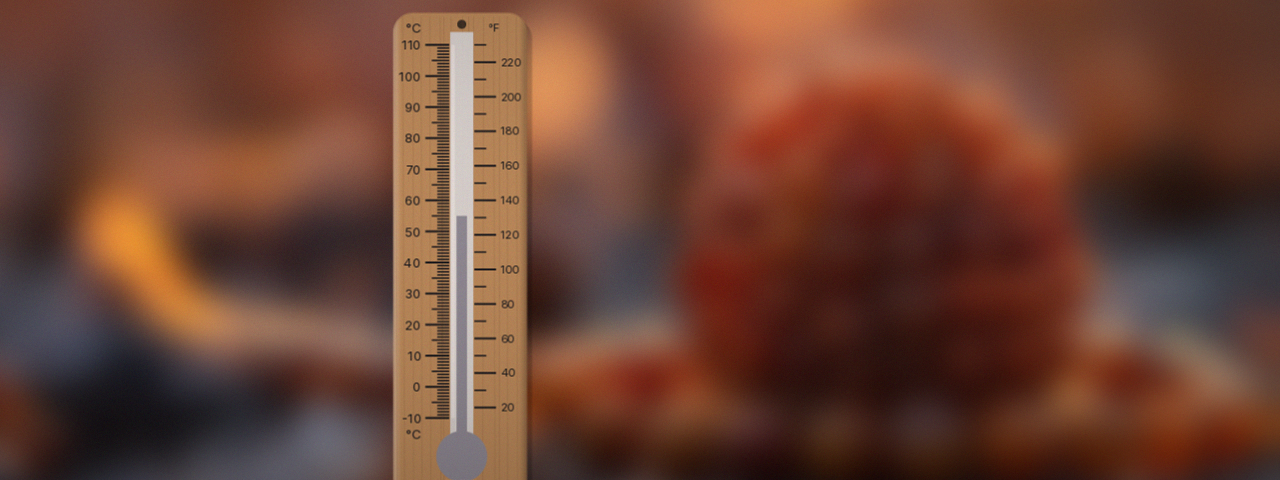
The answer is 55 °C
